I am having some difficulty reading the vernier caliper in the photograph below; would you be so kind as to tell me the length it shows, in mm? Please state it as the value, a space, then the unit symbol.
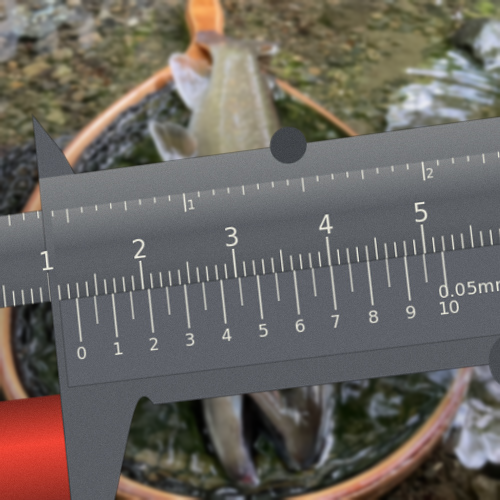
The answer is 12.8 mm
